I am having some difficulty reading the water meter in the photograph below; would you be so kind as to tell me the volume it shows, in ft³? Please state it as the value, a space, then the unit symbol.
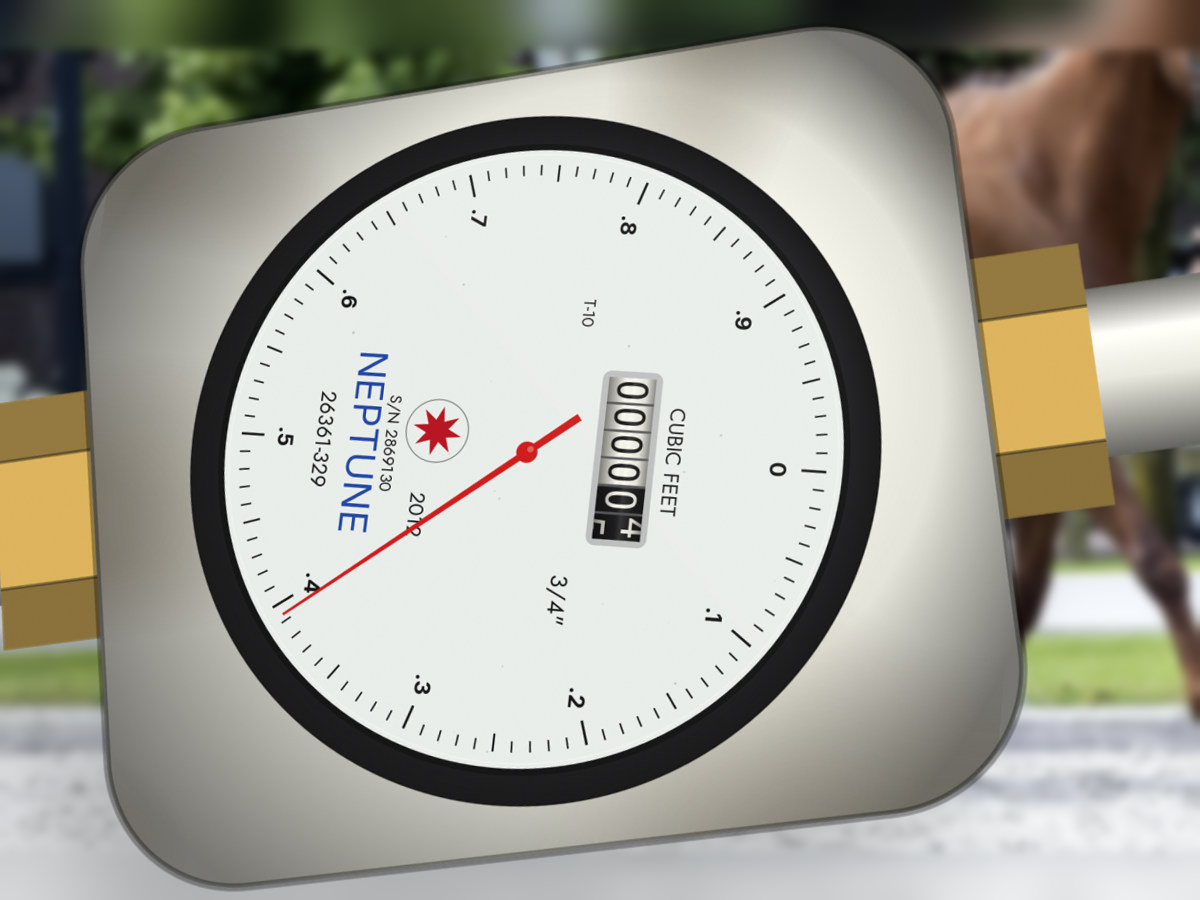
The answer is 4.39 ft³
